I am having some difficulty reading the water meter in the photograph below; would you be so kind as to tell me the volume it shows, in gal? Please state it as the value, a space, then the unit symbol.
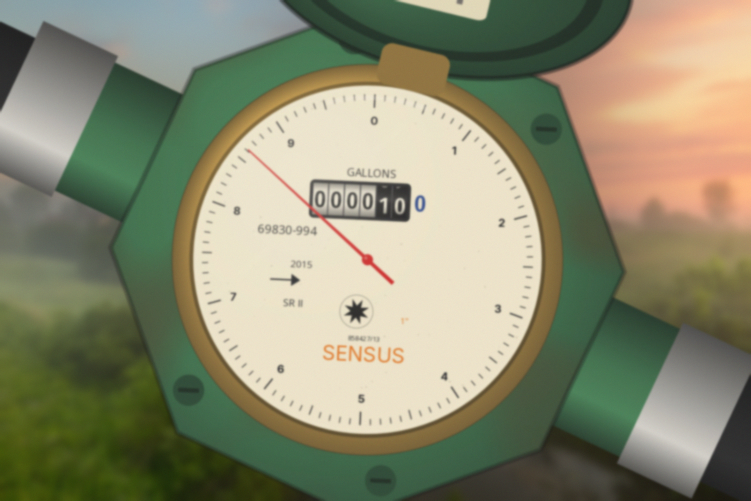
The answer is 98.6 gal
